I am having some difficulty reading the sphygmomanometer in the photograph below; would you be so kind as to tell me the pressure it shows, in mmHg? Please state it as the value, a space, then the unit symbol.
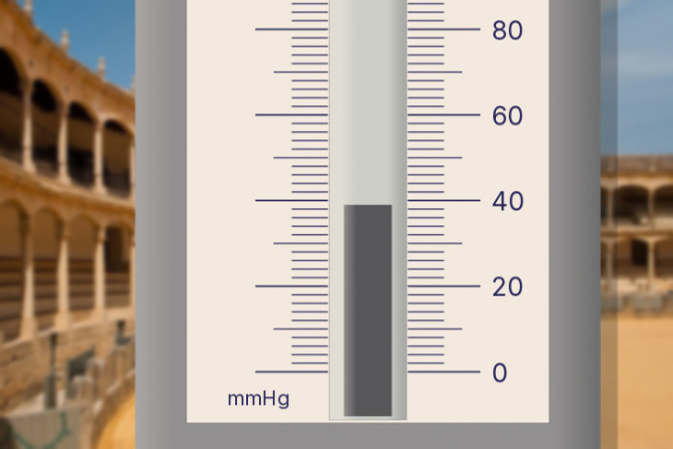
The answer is 39 mmHg
